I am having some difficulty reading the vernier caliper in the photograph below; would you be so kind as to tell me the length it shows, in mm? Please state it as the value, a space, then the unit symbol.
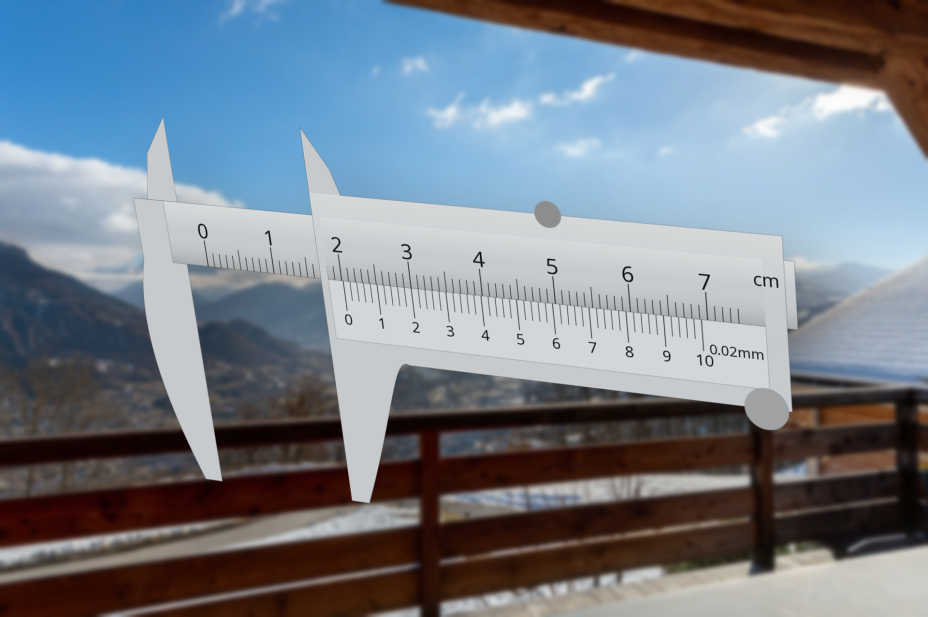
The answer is 20.2 mm
